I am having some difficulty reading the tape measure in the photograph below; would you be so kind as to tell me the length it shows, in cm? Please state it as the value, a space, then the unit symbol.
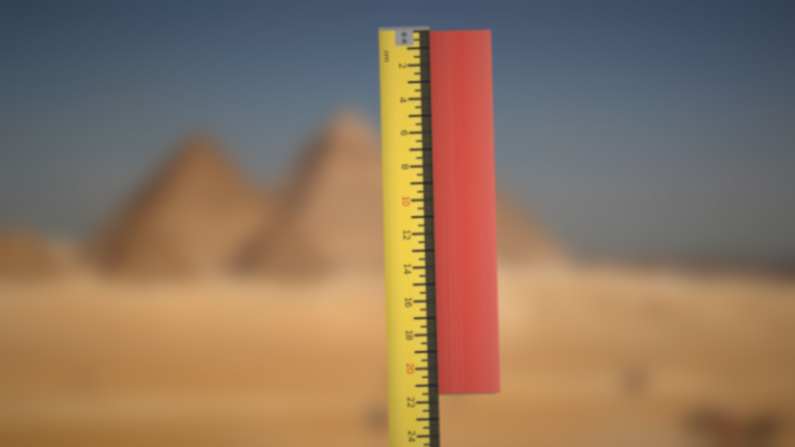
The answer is 21.5 cm
